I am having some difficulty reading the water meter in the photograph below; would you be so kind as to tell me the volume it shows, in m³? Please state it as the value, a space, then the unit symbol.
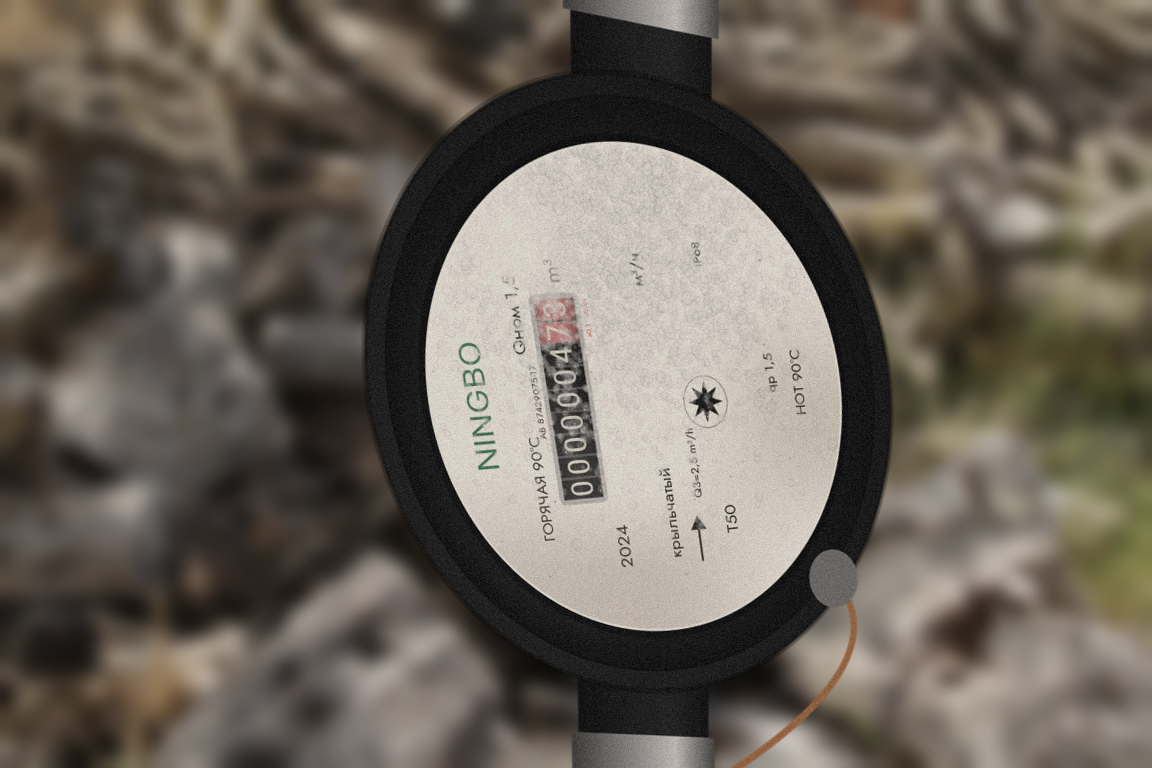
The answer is 4.73 m³
